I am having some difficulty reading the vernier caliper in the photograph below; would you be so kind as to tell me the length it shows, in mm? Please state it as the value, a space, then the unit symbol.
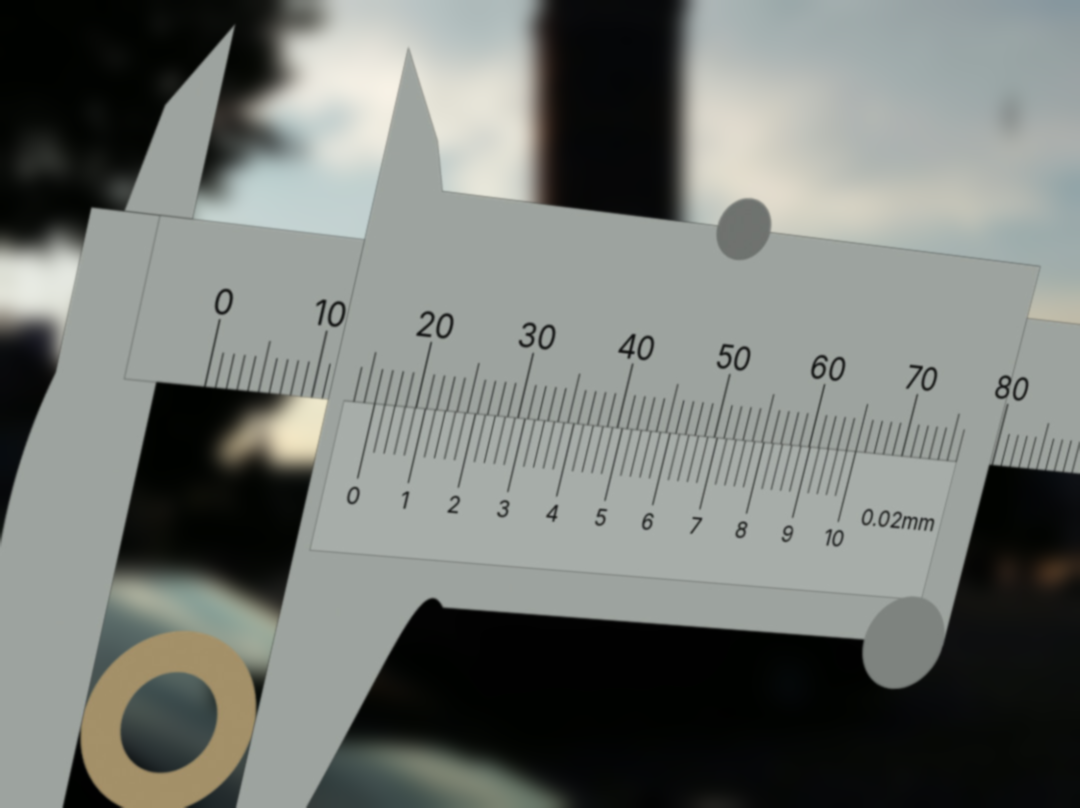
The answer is 16.0 mm
